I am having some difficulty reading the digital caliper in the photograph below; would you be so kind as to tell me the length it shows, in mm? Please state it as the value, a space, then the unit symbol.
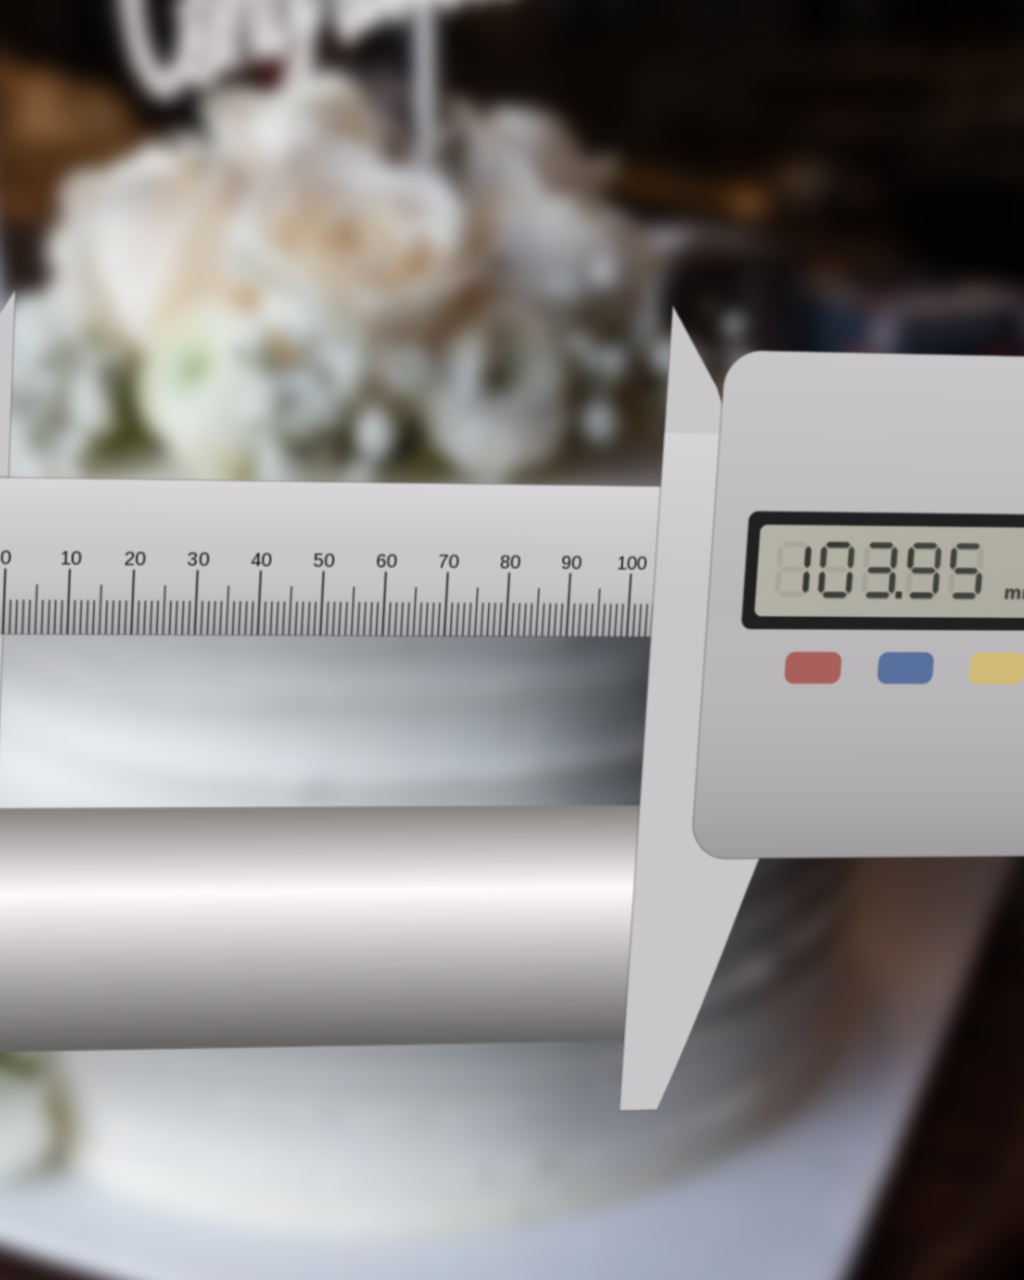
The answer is 103.95 mm
